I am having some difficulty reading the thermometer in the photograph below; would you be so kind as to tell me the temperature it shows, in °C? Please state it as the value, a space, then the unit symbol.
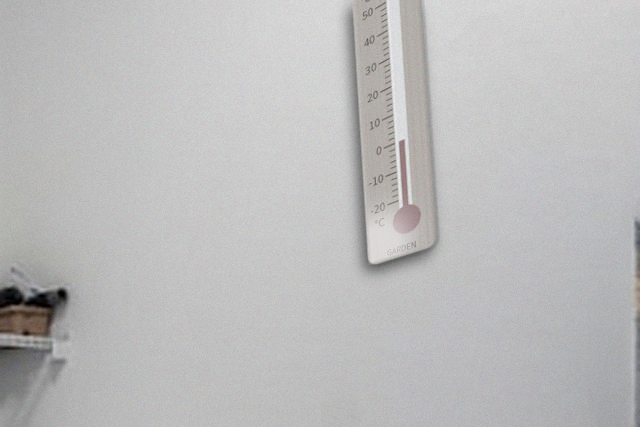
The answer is 0 °C
